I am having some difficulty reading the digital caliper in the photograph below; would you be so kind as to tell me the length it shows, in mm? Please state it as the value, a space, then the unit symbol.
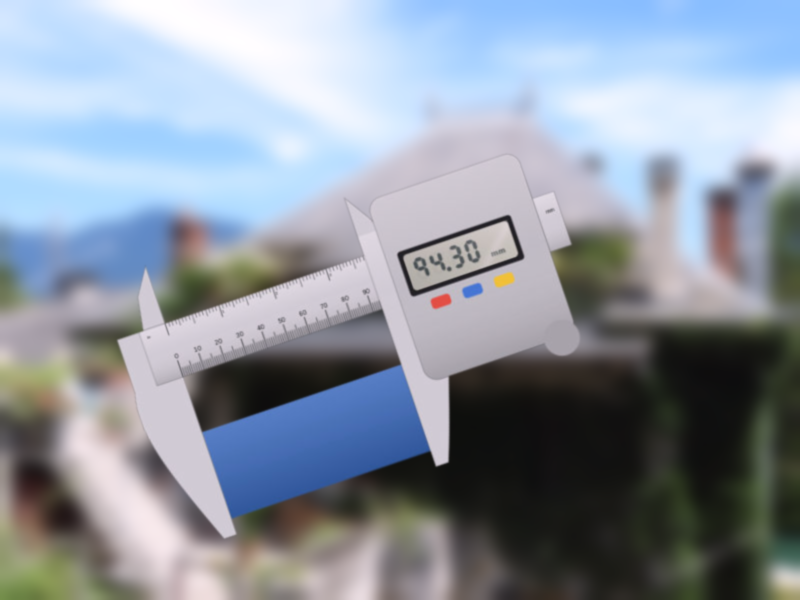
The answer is 94.30 mm
